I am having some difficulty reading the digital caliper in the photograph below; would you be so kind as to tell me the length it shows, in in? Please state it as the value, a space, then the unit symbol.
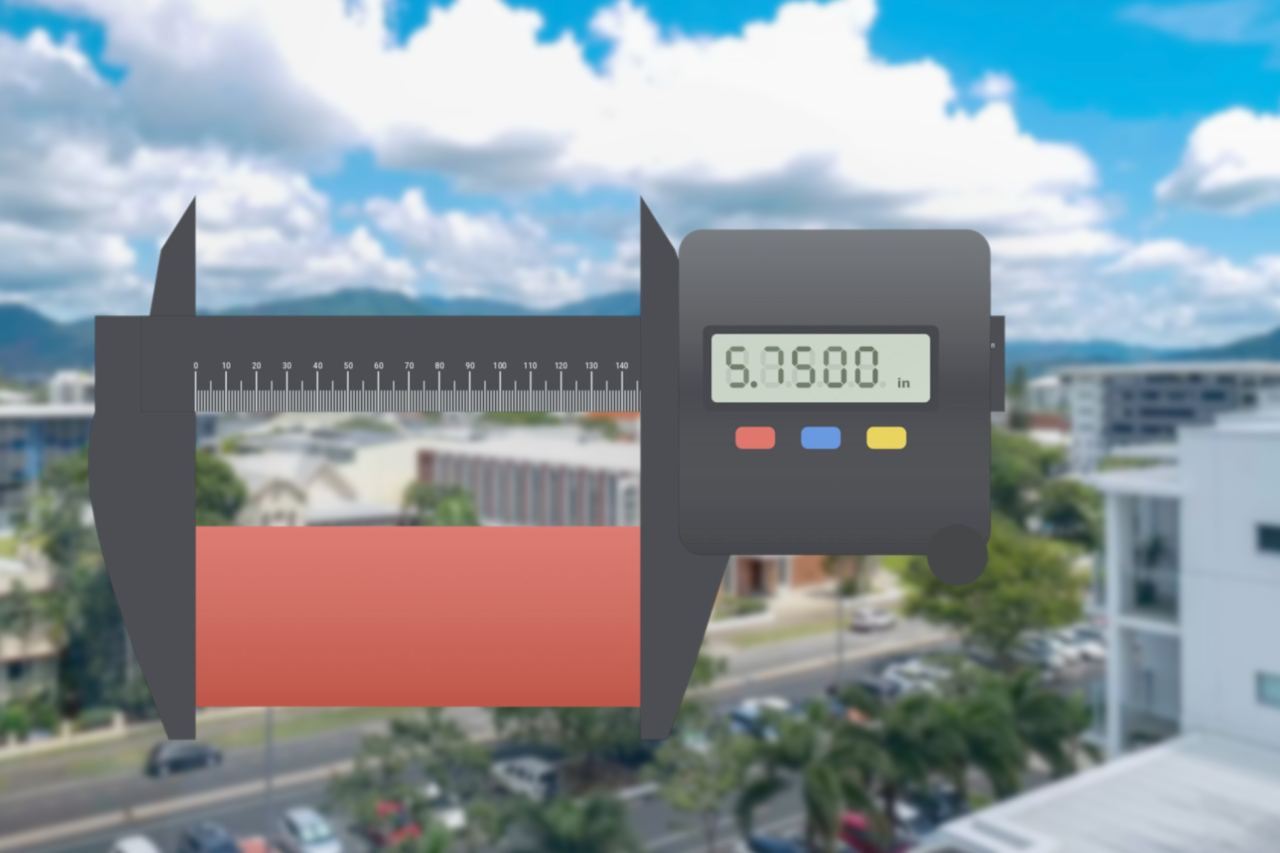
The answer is 5.7500 in
